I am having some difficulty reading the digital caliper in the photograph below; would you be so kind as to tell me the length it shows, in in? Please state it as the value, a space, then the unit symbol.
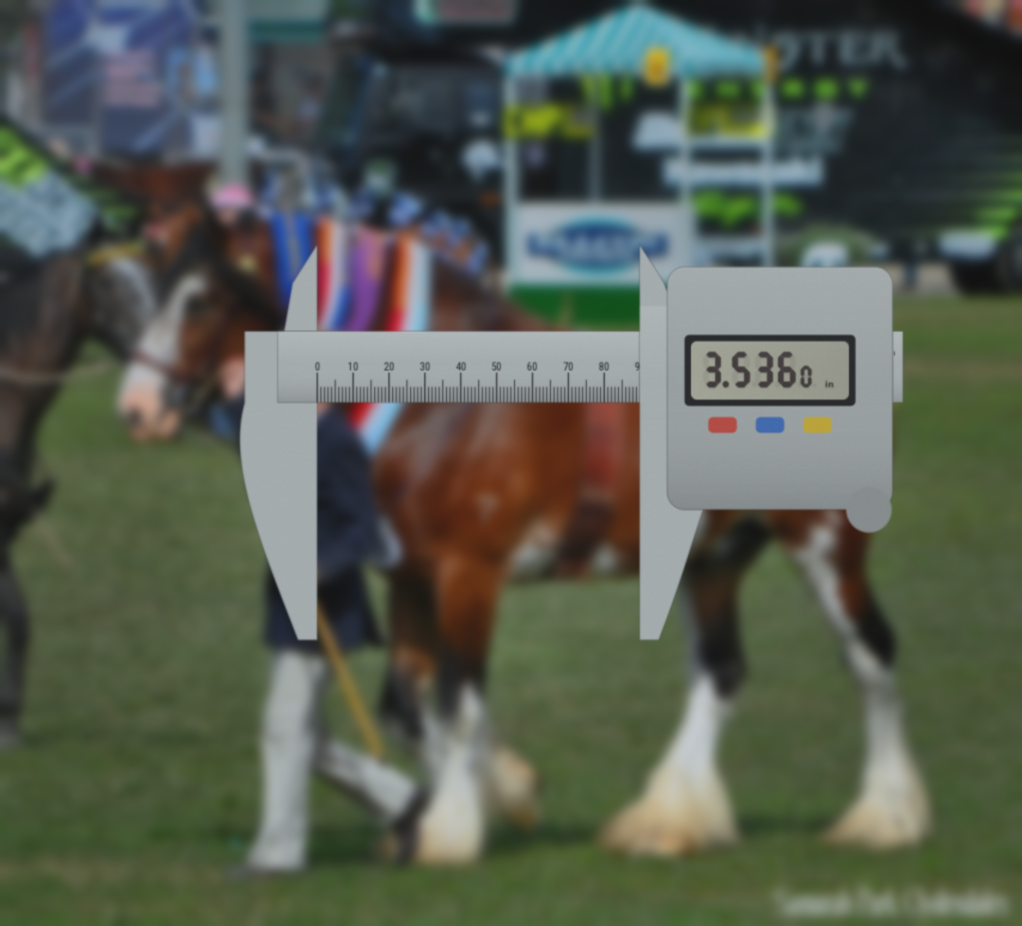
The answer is 3.5360 in
